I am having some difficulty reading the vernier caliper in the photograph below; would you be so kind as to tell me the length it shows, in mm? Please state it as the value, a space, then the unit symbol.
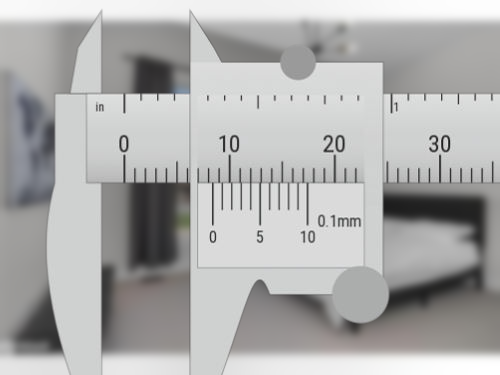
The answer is 8.4 mm
